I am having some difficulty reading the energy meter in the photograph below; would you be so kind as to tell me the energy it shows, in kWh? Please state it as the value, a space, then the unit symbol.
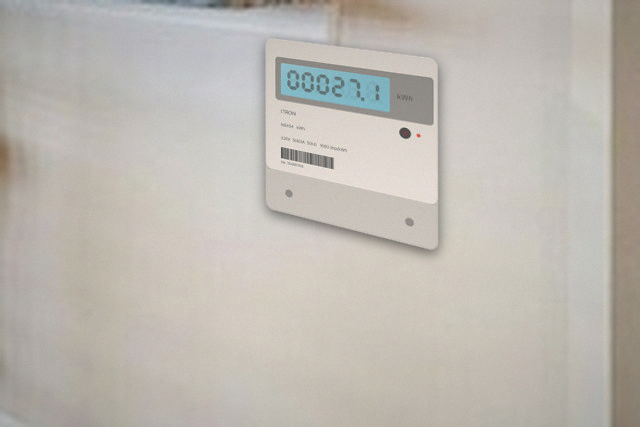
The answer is 27.1 kWh
